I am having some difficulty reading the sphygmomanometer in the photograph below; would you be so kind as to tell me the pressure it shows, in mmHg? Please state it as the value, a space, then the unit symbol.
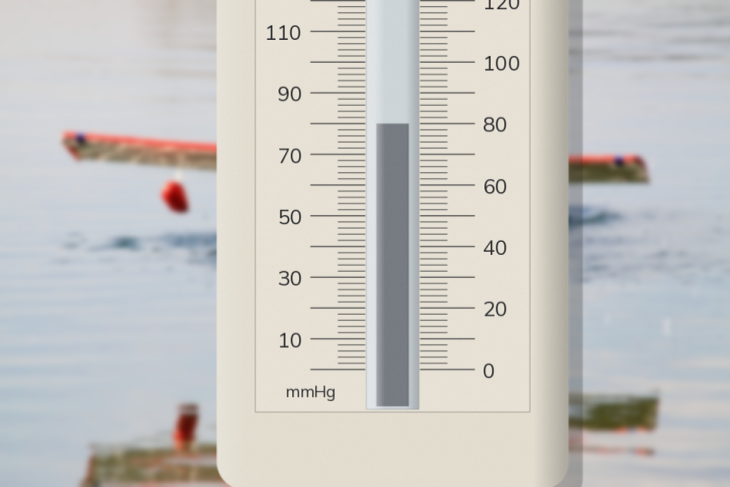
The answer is 80 mmHg
